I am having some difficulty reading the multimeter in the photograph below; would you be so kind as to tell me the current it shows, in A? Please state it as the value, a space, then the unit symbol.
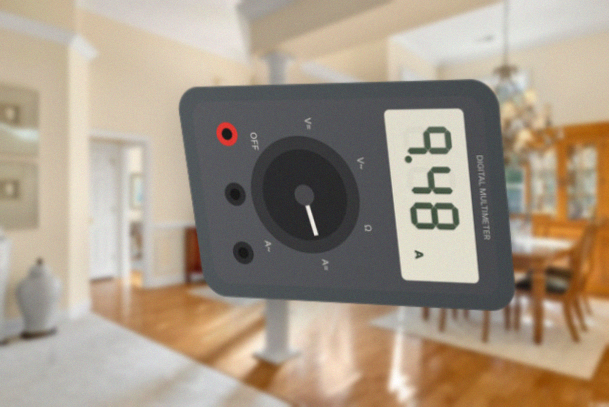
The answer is 9.48 A
